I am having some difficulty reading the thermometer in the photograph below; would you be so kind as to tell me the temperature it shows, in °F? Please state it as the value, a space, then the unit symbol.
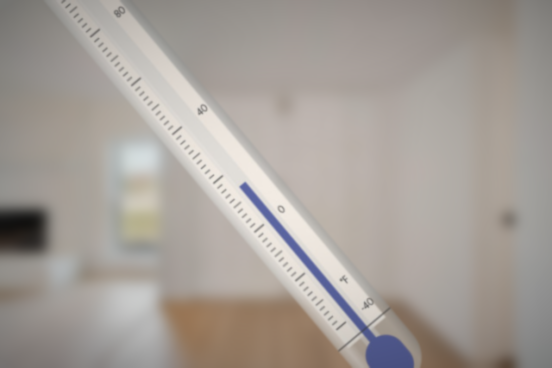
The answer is 14 °F
